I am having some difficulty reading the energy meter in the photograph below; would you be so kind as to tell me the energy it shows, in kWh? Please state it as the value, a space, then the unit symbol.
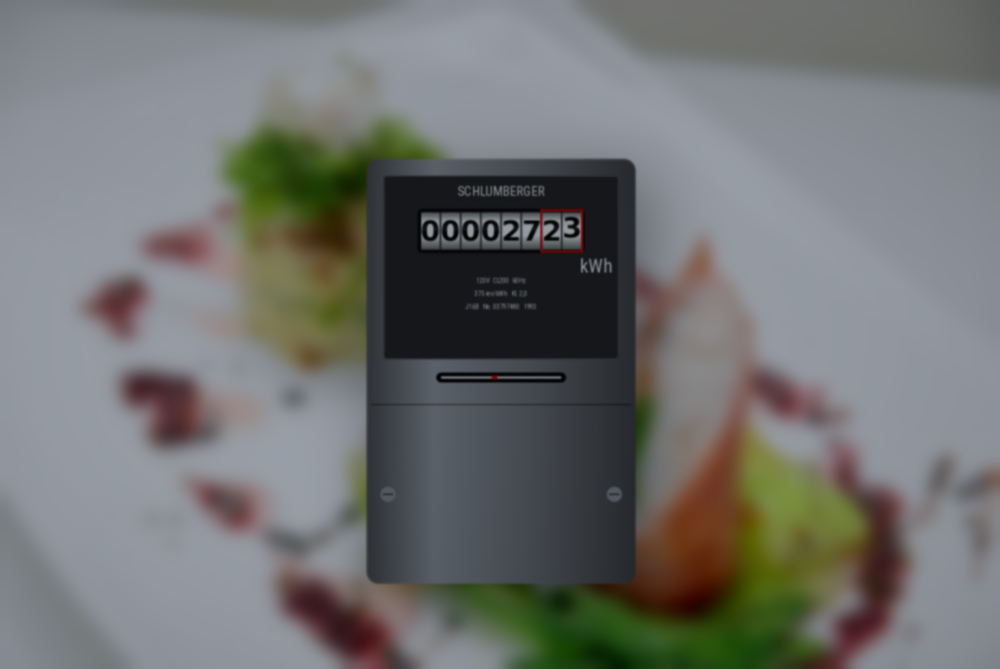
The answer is 27.23 kWh
